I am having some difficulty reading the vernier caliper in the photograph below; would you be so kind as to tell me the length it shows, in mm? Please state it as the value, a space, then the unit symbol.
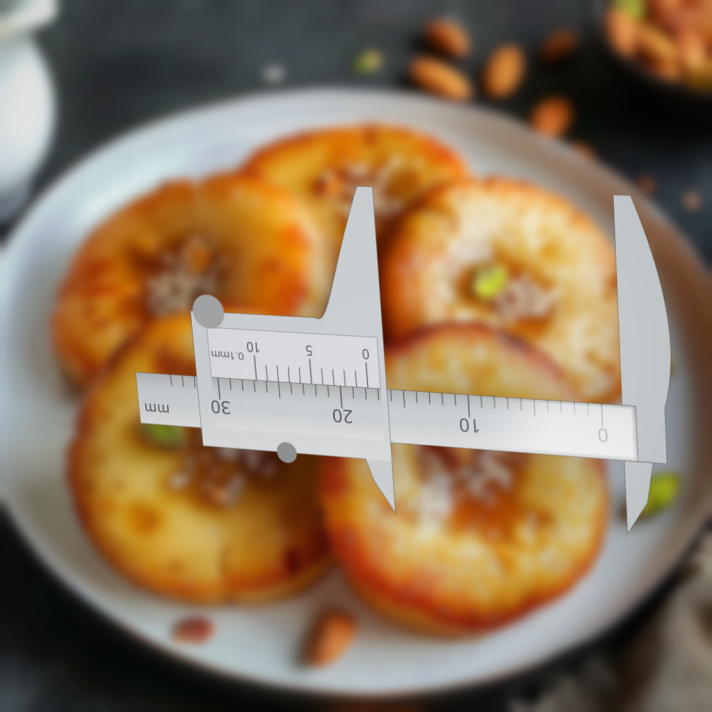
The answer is 17.8 mm
